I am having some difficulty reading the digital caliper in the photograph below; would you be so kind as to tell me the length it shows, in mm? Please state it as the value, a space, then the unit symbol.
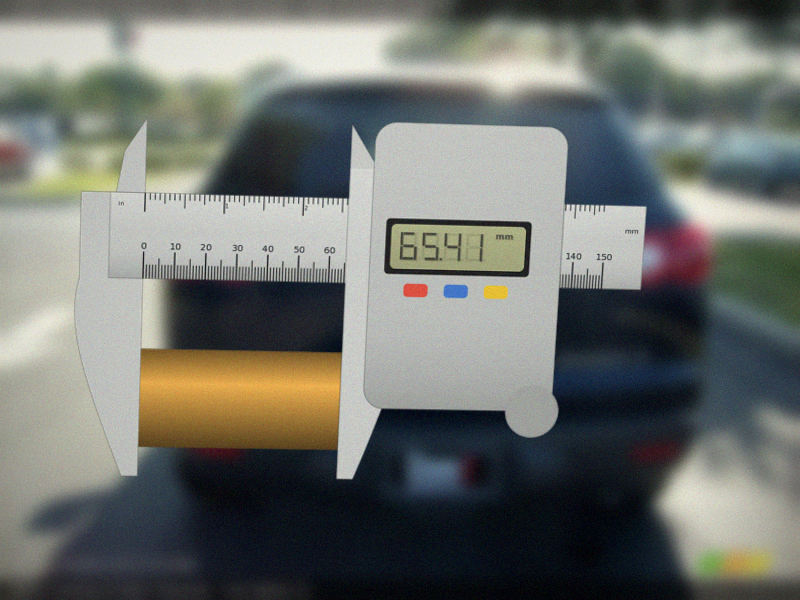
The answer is 65.41 mm
